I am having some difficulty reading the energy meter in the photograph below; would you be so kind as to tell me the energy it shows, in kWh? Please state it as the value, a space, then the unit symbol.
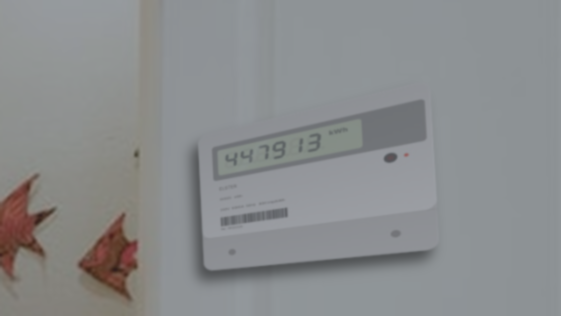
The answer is 447913 kWh
